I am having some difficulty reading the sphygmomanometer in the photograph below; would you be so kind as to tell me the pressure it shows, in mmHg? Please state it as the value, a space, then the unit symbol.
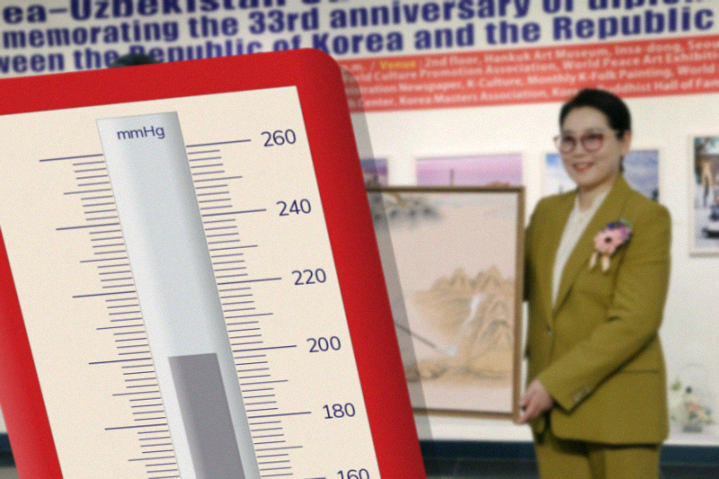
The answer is 200 mmHg
